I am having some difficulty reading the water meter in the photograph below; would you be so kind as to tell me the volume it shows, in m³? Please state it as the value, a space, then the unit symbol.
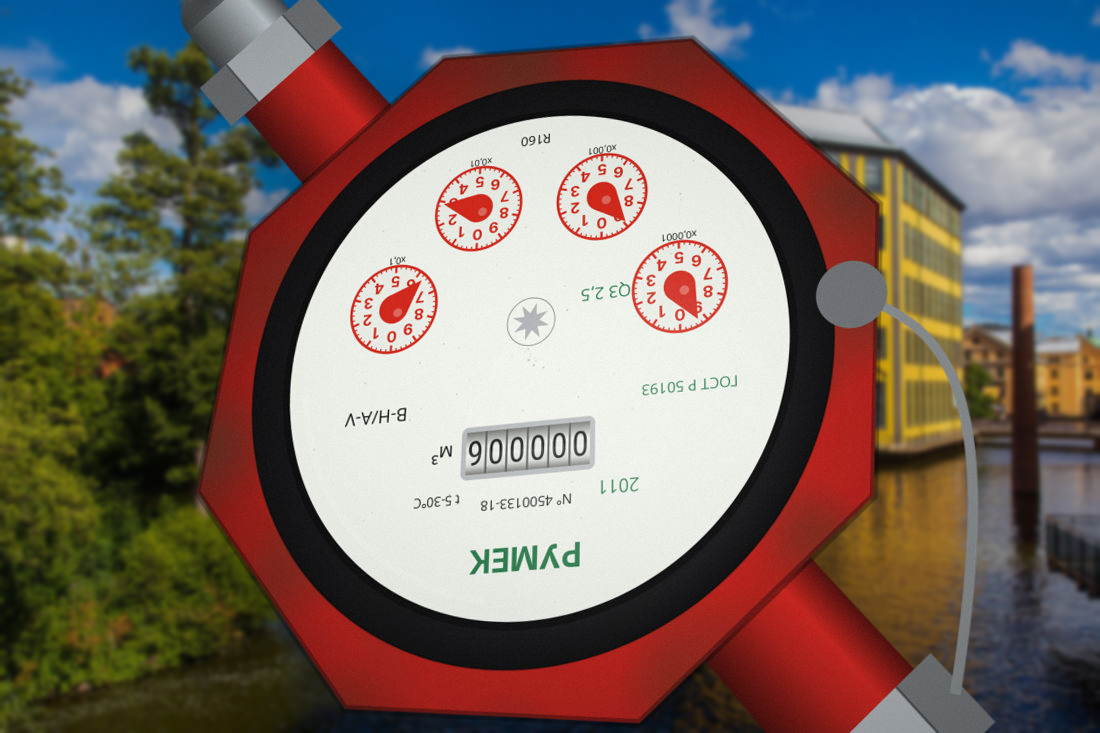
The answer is 6.6289 m³
